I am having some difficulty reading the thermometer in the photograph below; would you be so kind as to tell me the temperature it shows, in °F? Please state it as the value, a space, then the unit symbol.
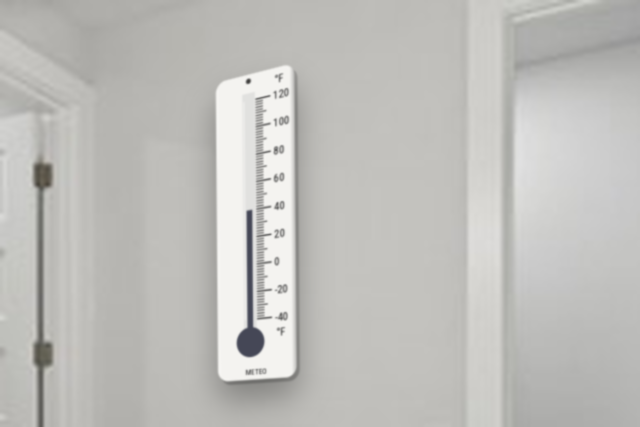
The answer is 40 °F
